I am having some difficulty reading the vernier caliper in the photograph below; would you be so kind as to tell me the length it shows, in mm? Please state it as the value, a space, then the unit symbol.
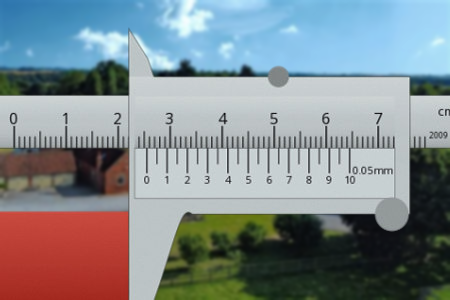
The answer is 25.5 mm
